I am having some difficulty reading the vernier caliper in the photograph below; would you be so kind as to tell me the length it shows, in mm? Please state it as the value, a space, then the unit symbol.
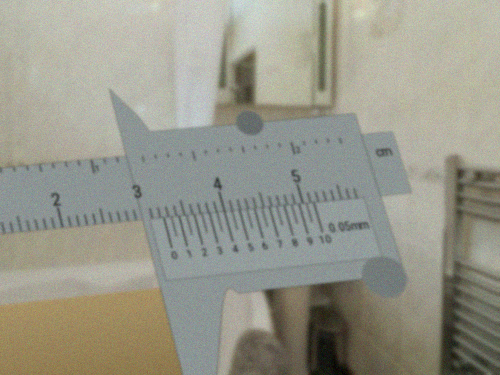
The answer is 32.4 mm
